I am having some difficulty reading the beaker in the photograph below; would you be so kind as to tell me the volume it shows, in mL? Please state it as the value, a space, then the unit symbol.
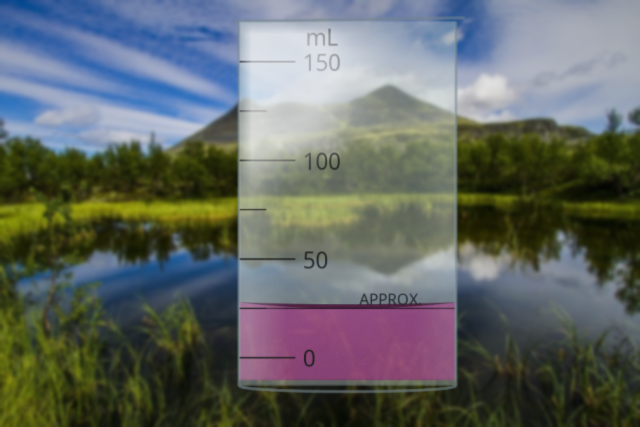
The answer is 25 mL
